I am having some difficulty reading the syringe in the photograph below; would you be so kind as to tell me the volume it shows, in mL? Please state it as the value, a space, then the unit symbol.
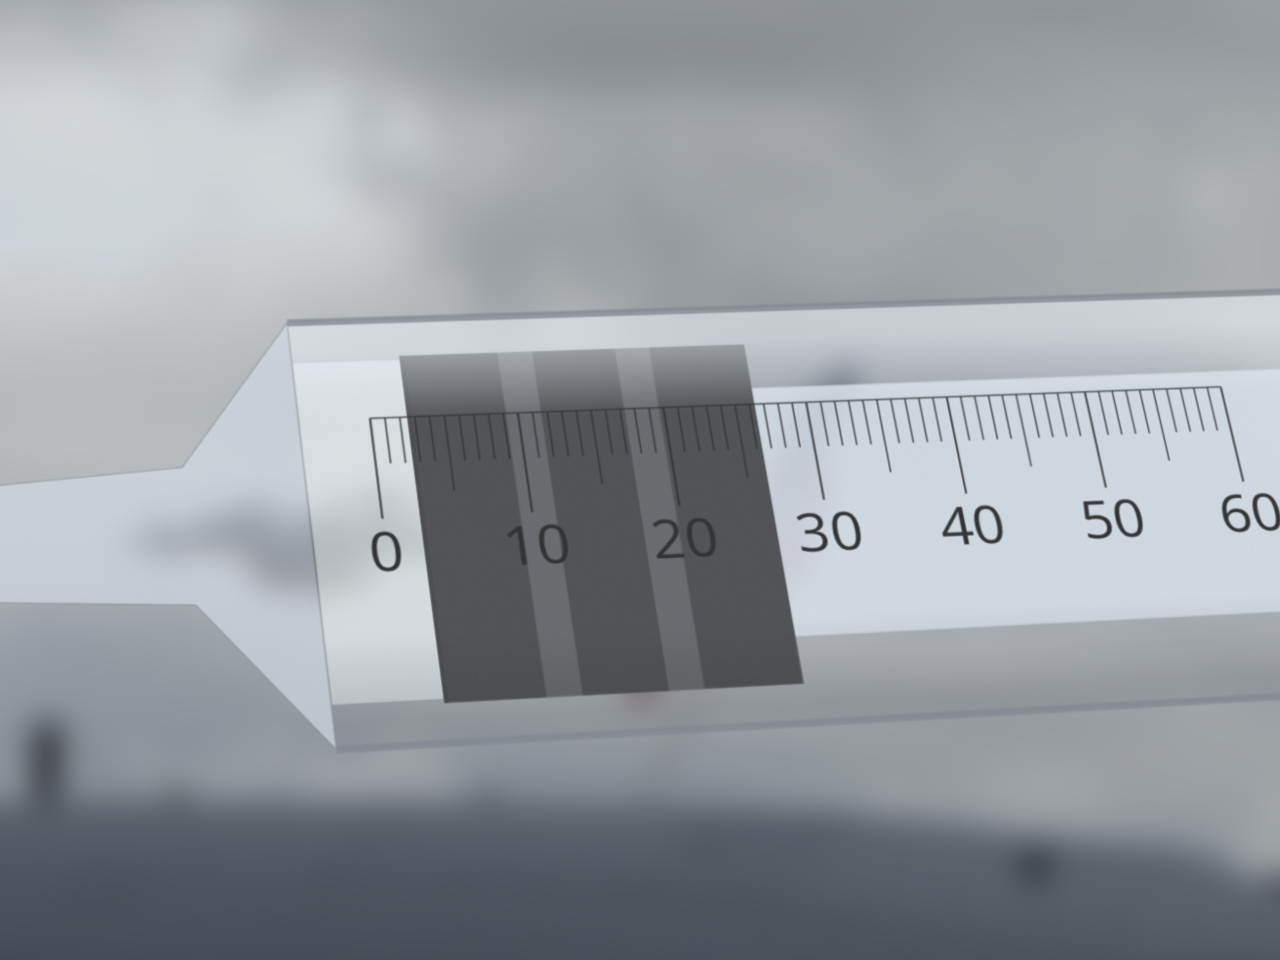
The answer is 2.5 mL
